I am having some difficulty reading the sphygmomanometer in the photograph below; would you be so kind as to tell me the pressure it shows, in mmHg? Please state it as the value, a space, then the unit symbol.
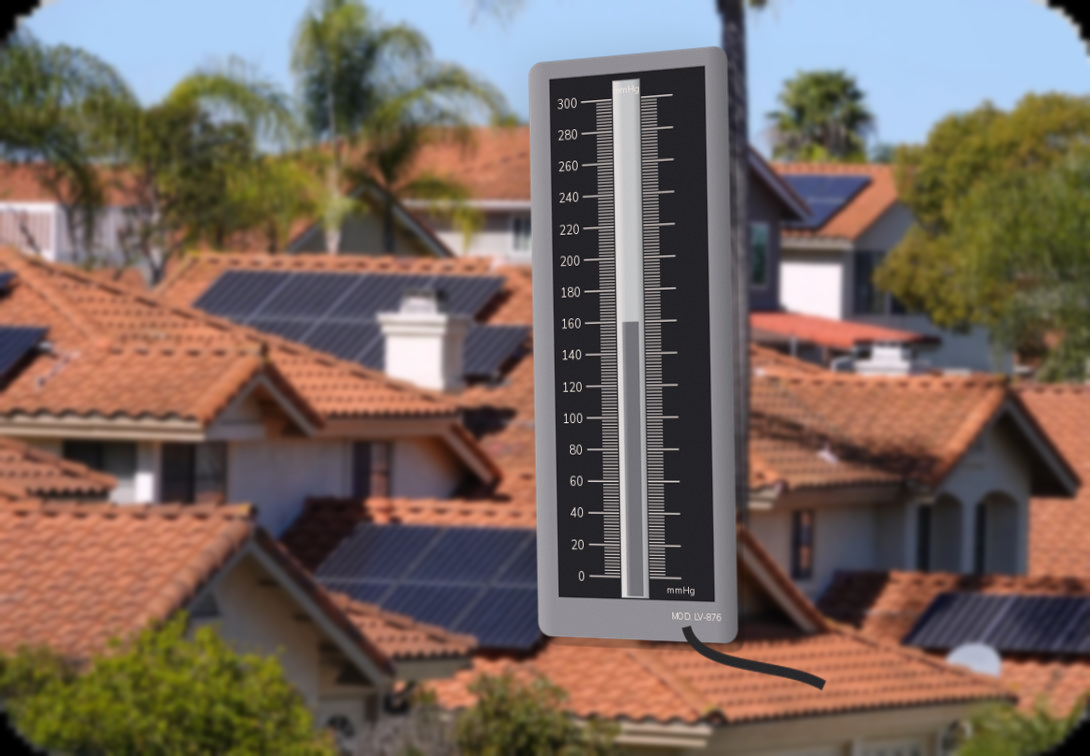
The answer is 160 mmHg
